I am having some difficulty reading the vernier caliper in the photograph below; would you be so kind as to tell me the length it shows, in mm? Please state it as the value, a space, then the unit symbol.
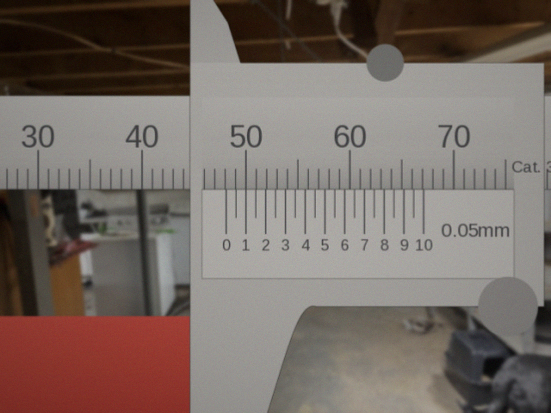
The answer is 48.1 mm
